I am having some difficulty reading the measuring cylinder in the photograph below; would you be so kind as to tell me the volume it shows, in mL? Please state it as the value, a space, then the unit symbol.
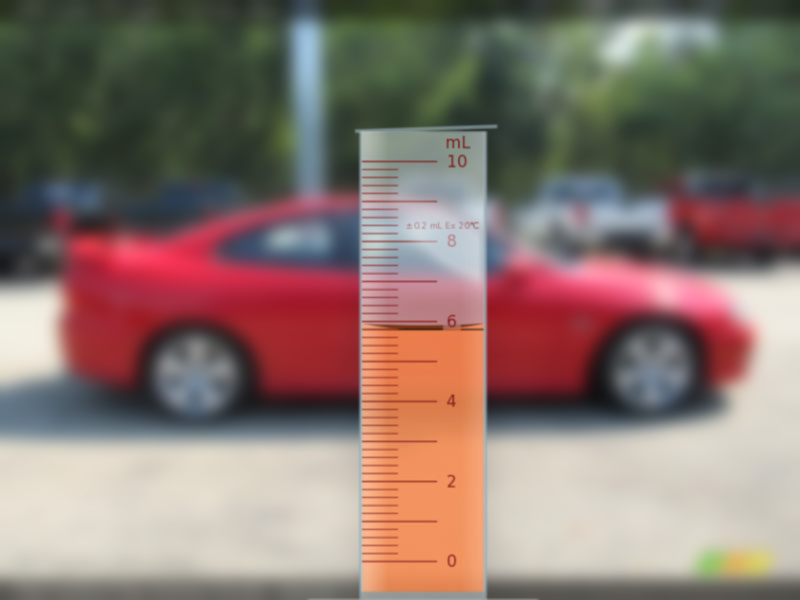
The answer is 5.8 mL
